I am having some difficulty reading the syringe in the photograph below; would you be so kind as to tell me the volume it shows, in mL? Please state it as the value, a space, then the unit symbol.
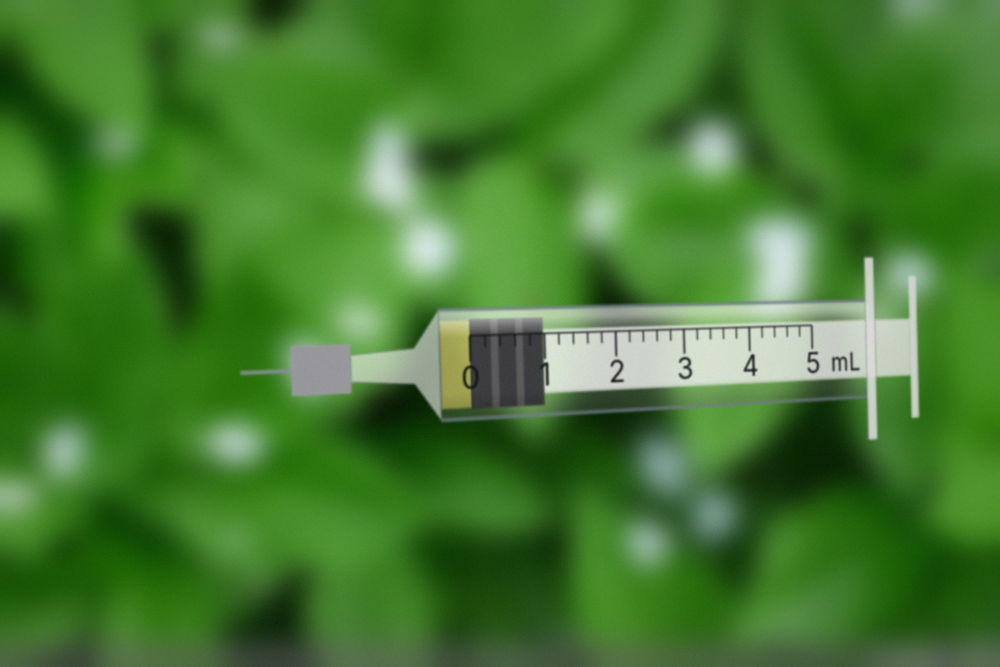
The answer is 0 mL
